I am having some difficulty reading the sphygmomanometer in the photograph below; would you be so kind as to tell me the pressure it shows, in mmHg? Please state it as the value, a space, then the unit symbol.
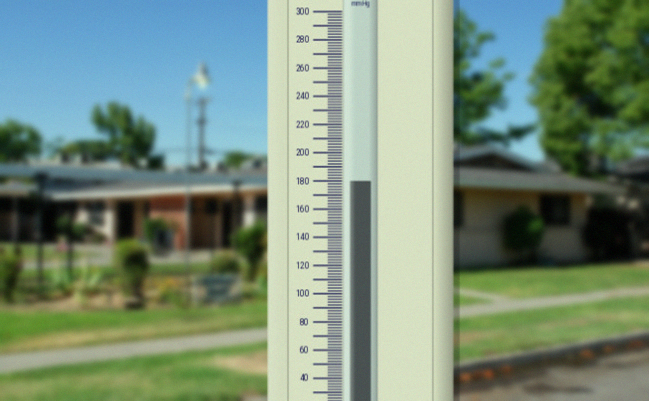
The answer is 180 mmHg
